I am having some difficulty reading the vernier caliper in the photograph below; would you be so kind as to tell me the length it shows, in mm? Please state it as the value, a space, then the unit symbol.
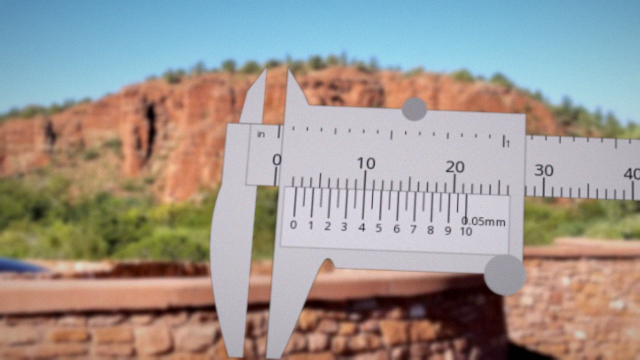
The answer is 2.4 mm
